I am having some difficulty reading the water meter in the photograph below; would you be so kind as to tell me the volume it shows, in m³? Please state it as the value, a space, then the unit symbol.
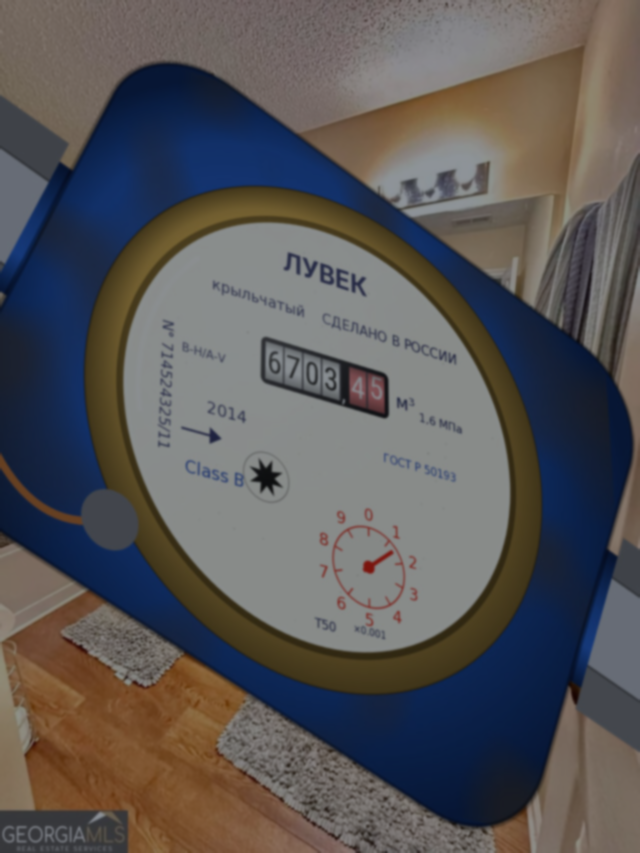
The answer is 6703.451 m³
